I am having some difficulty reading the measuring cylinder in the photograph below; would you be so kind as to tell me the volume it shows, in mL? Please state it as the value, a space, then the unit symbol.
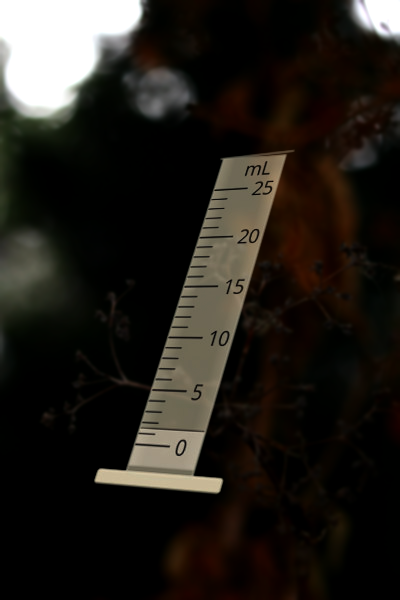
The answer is 1.5 mL
